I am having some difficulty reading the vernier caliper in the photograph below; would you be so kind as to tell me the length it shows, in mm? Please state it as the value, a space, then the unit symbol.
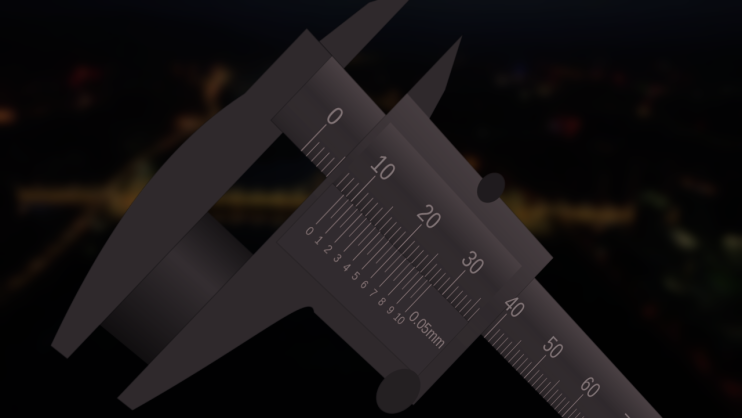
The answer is 8.6 mm
